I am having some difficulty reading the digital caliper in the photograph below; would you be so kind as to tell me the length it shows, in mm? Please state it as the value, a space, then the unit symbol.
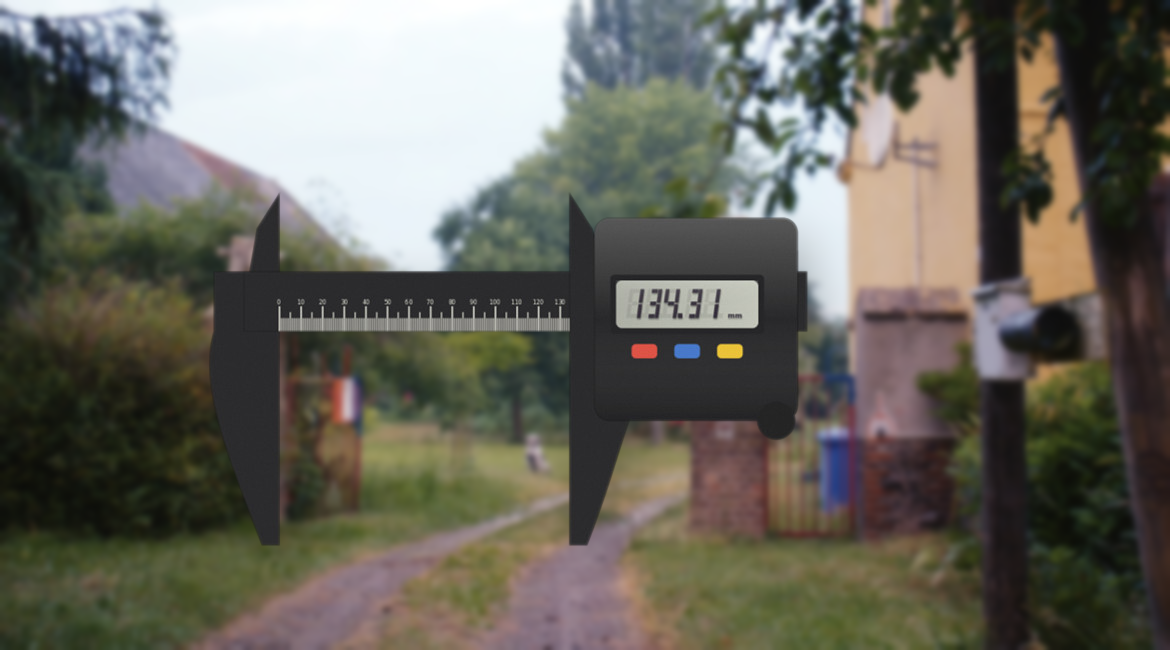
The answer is 134.31 mm
